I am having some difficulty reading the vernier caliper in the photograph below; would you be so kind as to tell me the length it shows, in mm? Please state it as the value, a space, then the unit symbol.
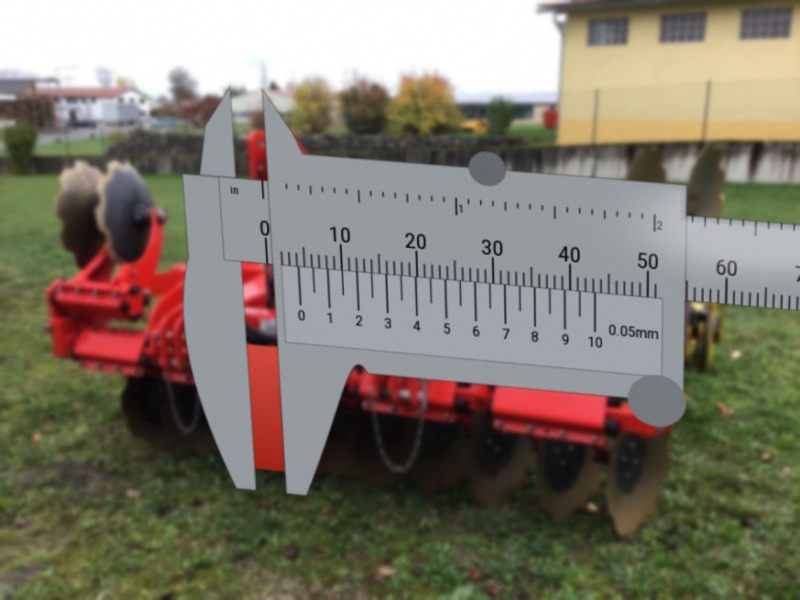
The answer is 4.2 mm
